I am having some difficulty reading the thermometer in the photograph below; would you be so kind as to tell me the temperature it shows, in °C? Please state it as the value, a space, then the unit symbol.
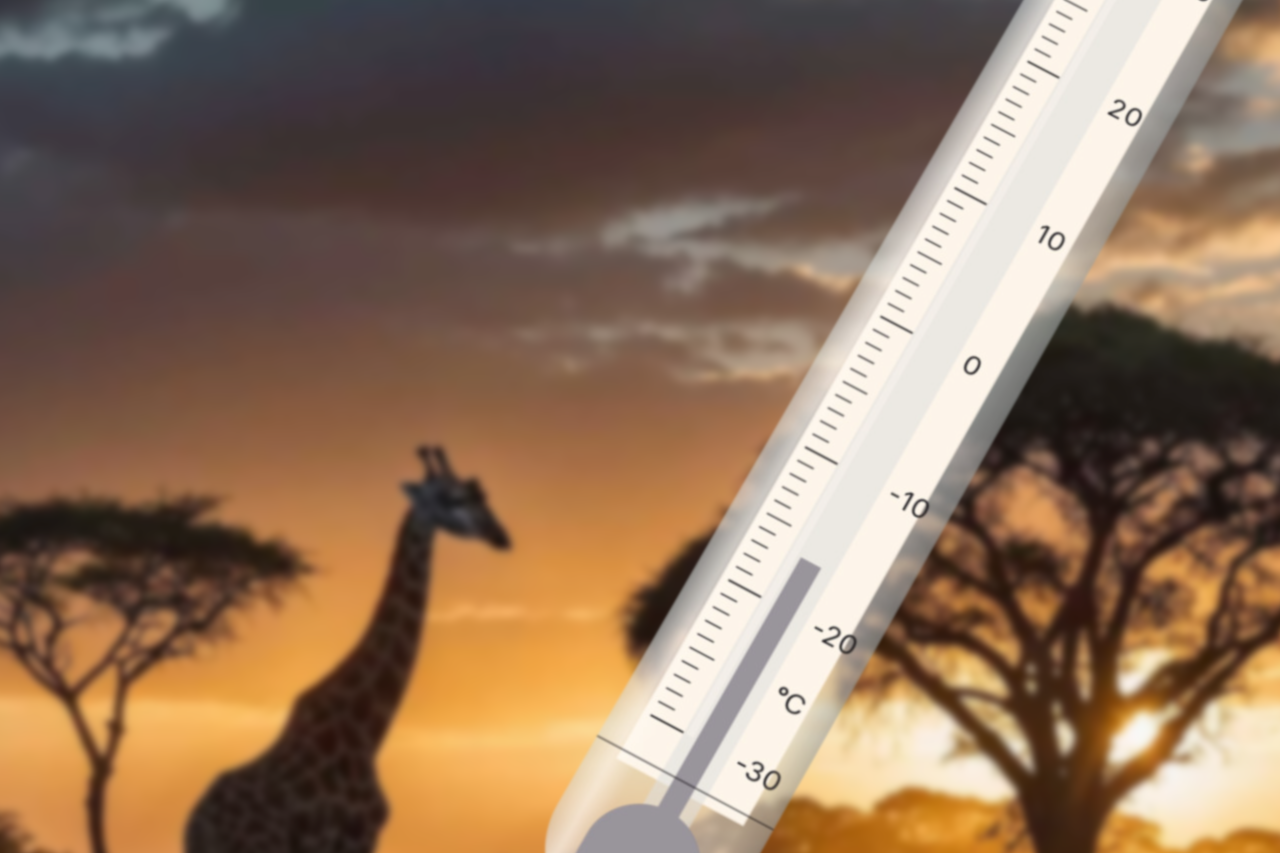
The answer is -16.5 °C
